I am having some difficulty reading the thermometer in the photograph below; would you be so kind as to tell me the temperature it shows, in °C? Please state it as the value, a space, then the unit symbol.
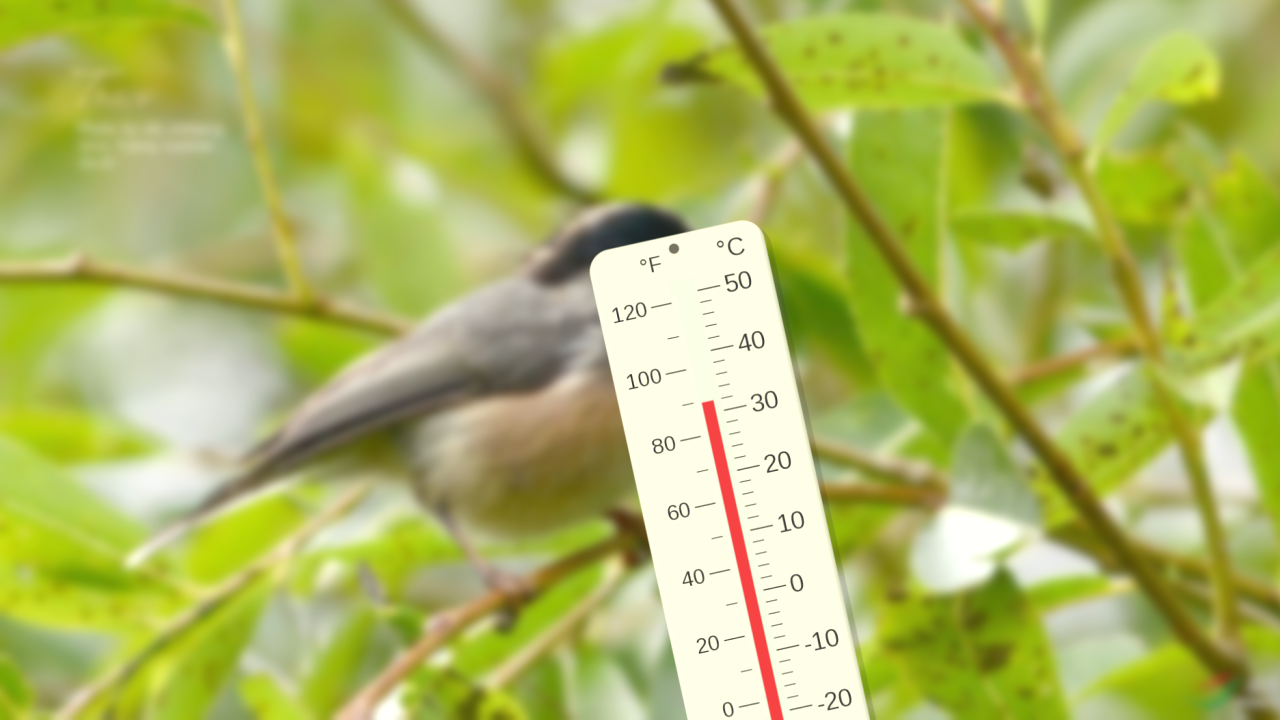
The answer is 32 °C
